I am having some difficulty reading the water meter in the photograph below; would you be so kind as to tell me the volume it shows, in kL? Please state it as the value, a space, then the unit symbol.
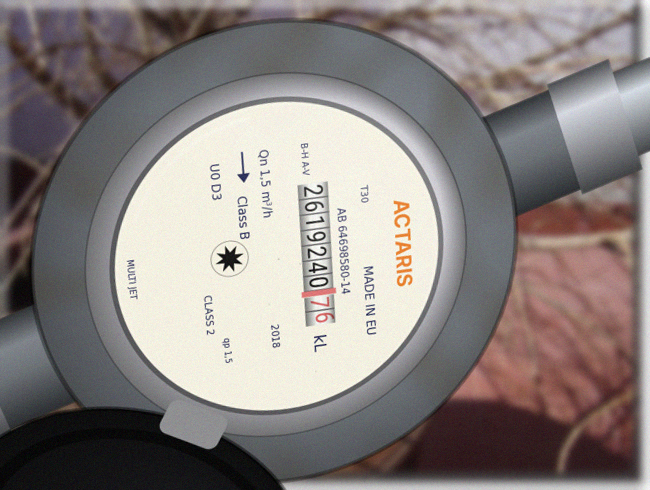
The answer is 2619240.76 kL
